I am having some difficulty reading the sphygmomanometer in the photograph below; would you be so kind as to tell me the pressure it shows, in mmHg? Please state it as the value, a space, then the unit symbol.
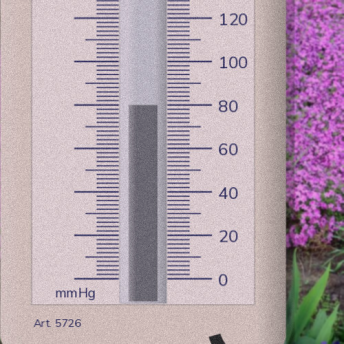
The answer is 80 mmHg
